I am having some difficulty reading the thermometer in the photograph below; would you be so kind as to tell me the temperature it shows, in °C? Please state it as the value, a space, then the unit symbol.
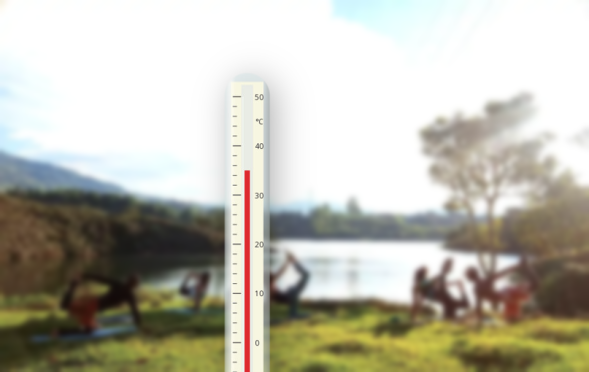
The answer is 35 °C
